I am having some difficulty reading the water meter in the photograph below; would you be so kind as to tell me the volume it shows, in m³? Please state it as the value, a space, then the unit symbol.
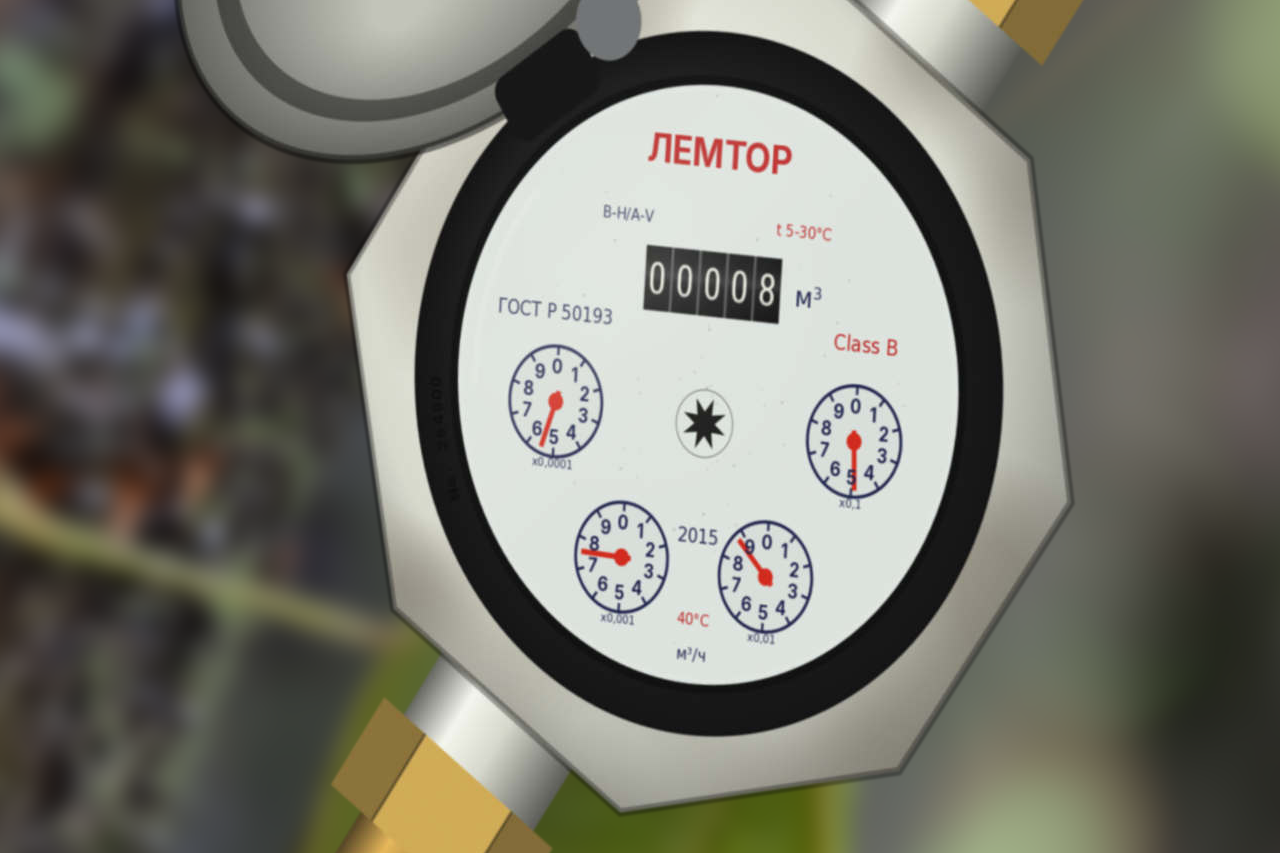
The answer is 8.4875 m³
